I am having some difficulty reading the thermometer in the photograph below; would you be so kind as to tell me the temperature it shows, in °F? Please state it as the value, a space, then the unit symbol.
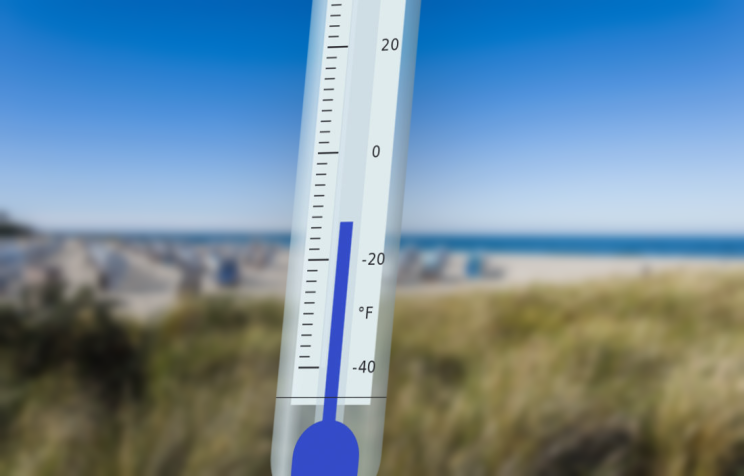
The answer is -13 °F
